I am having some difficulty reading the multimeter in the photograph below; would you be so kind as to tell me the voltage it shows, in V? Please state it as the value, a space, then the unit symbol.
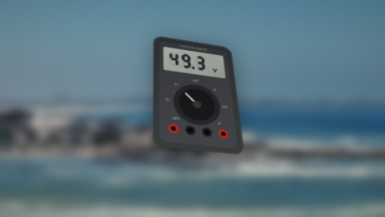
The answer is 49.3 V
